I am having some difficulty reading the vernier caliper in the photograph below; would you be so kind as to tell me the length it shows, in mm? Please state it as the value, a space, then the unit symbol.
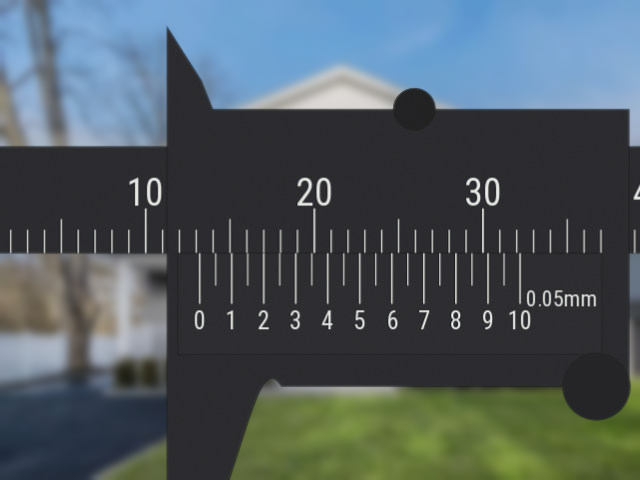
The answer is 13.2 mm
